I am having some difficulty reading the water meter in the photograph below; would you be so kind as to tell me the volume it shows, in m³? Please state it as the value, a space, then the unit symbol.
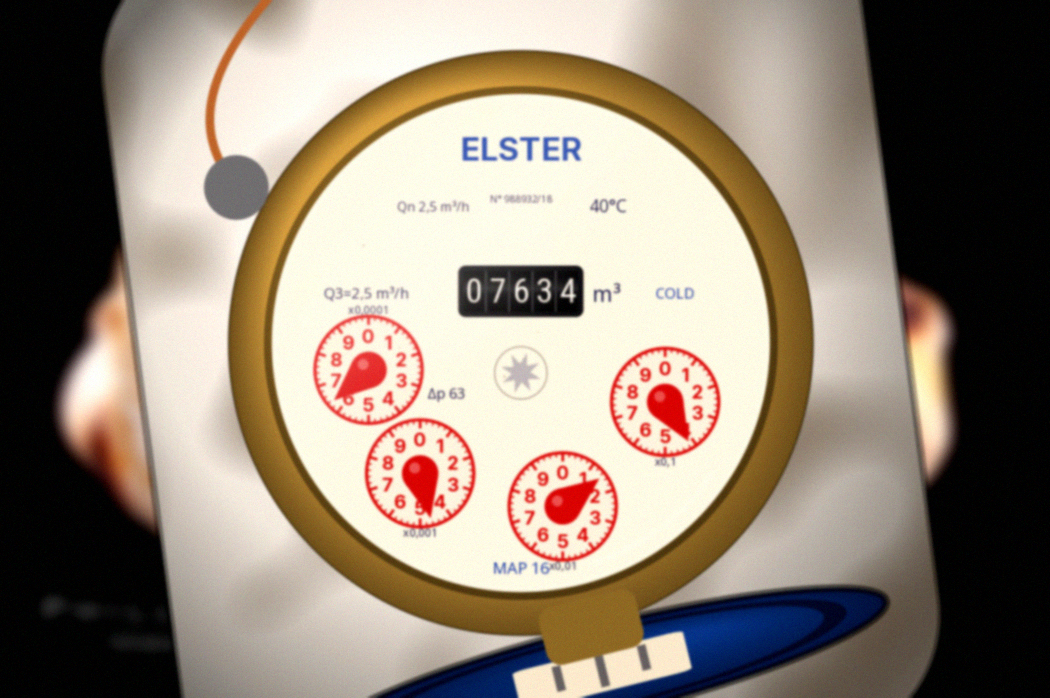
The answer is 7634.4146 m³
